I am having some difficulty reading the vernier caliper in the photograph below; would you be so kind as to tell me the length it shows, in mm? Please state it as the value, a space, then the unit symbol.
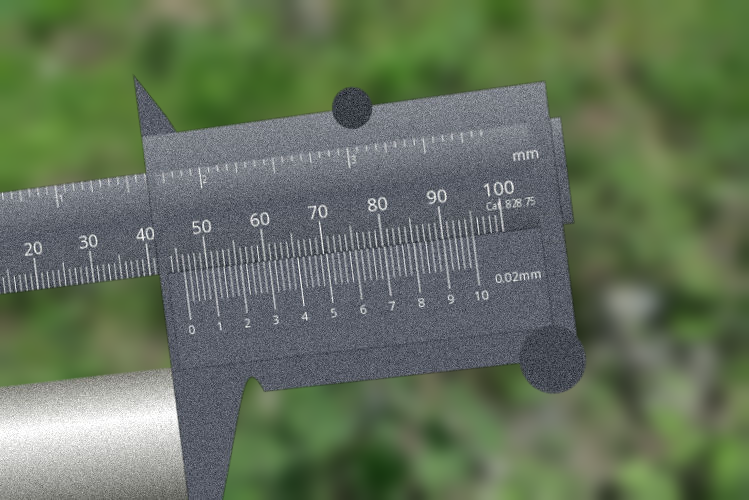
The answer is 46.0 mm
